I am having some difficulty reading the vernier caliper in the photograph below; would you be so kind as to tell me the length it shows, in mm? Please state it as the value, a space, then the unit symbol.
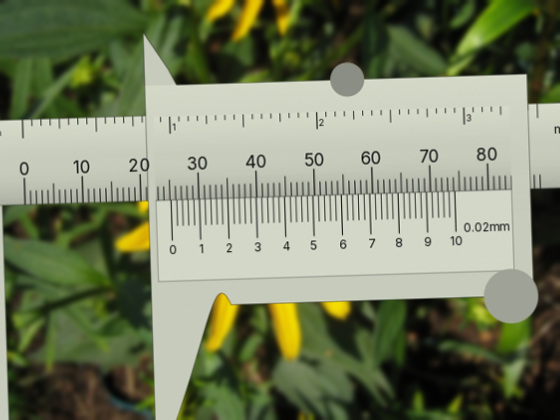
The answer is 25.2 mm
